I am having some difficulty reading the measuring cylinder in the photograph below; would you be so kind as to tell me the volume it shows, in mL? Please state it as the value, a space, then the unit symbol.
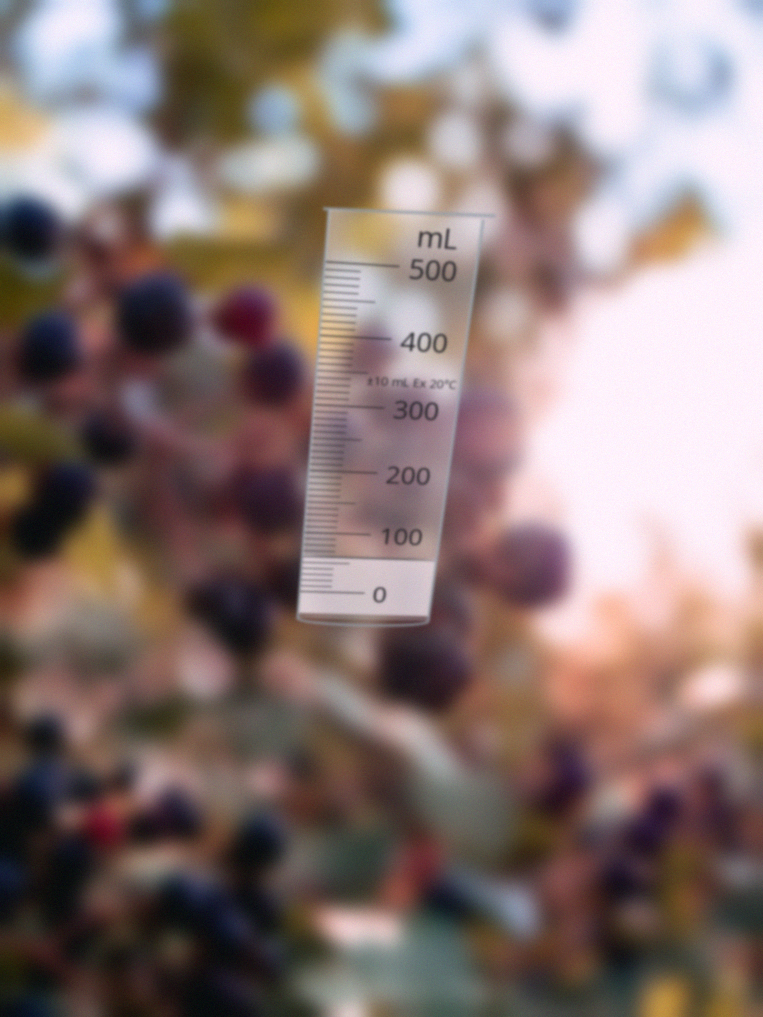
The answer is 60 mL
